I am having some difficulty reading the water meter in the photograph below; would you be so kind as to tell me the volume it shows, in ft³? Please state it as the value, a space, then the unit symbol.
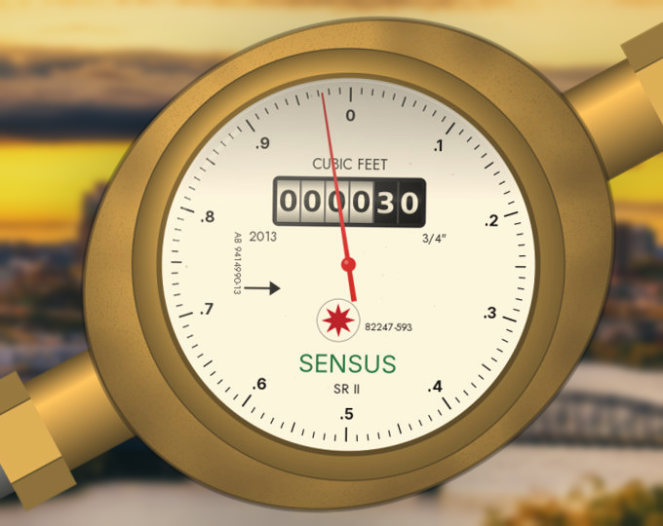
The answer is 29.97 ft³
